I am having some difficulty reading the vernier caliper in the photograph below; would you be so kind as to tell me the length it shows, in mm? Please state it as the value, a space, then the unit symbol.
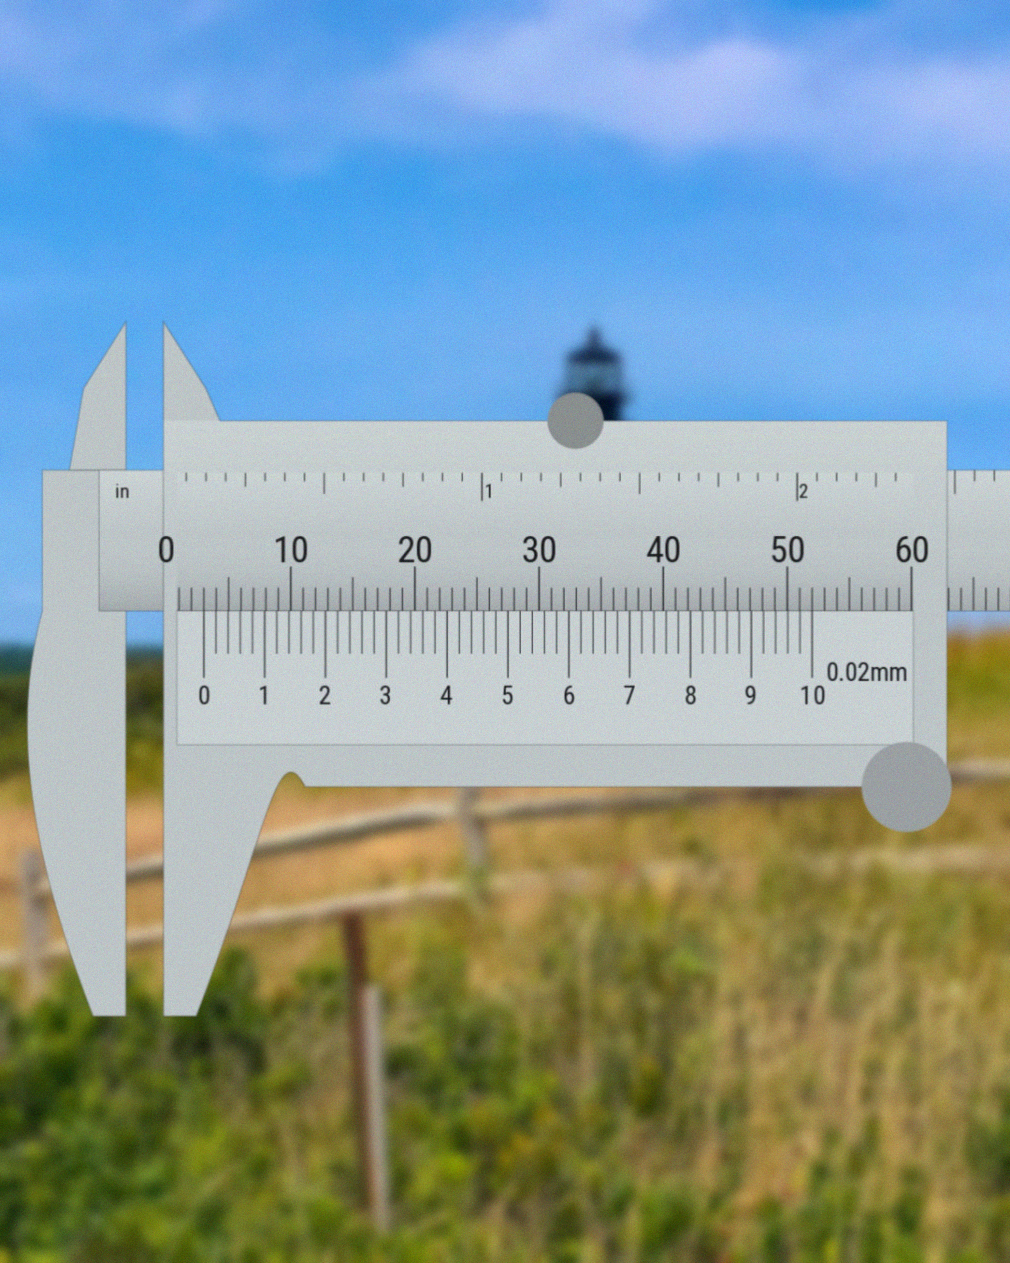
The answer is 3.0 mm
